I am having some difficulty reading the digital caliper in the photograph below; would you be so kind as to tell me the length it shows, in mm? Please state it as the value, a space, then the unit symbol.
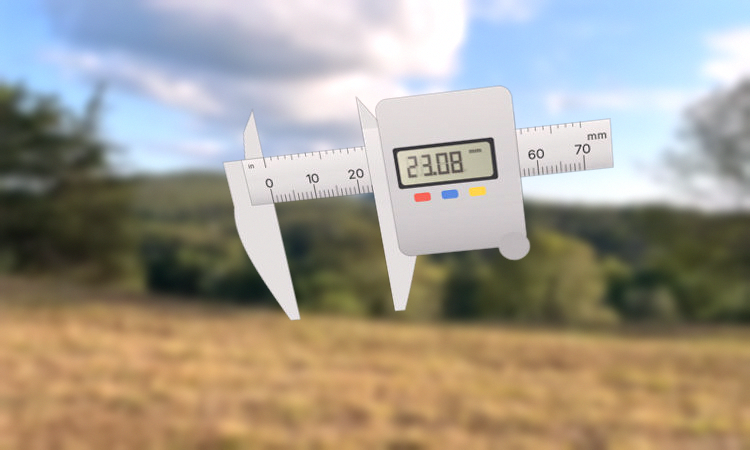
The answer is 23.08 mm
